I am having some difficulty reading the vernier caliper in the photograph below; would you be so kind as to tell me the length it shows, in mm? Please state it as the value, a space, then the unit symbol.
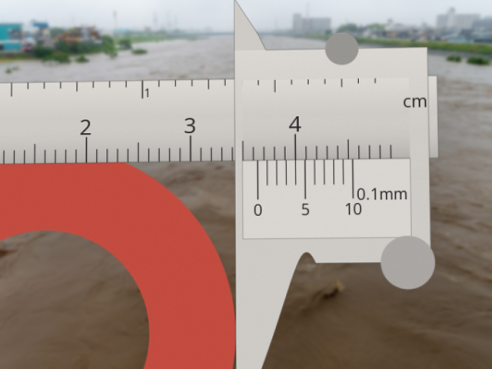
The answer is 36.4 mm
